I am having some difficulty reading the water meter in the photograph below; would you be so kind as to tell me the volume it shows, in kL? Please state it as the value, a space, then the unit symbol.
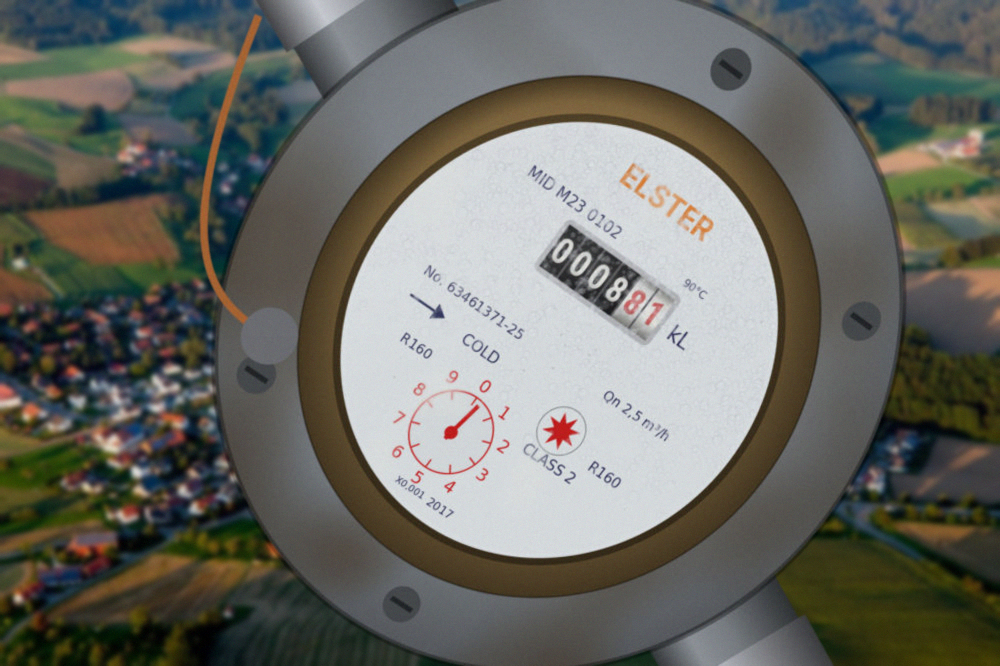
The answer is 8.810 kL
